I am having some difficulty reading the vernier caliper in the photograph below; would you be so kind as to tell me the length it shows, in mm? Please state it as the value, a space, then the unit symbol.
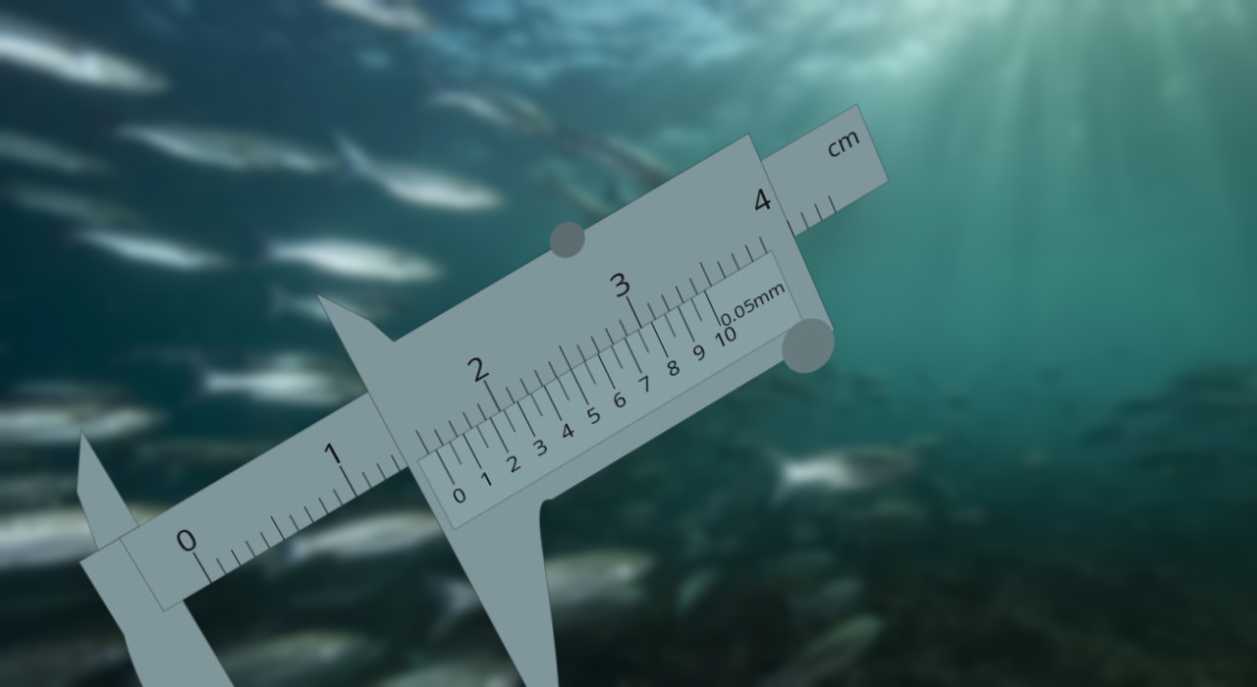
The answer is 15.5 mm
